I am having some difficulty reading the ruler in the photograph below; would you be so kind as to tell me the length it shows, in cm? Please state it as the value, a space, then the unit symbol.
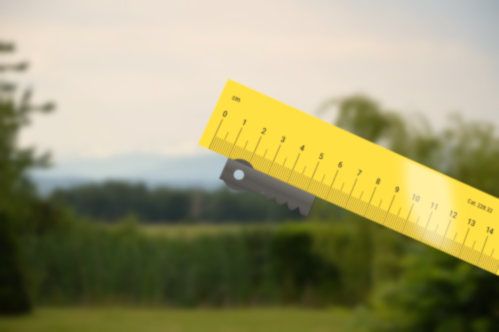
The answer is 4.5 cm
